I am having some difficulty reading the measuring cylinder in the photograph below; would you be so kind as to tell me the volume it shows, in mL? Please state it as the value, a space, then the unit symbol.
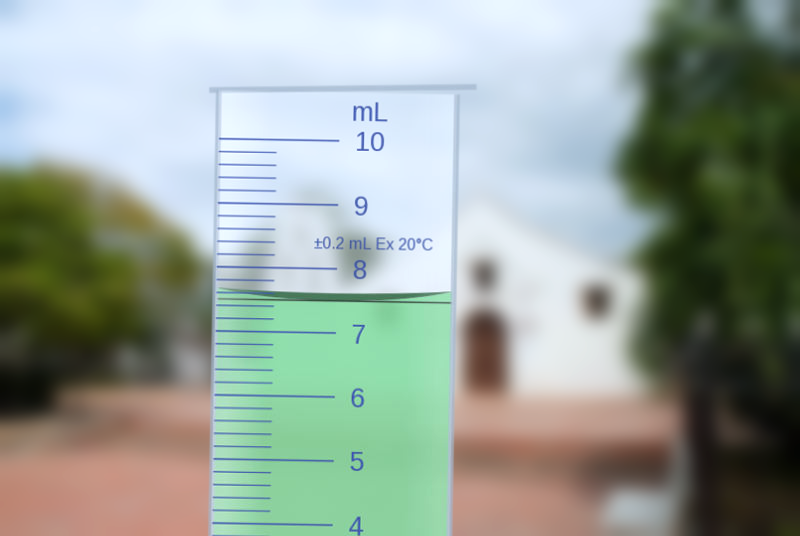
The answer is 7.5 mL
